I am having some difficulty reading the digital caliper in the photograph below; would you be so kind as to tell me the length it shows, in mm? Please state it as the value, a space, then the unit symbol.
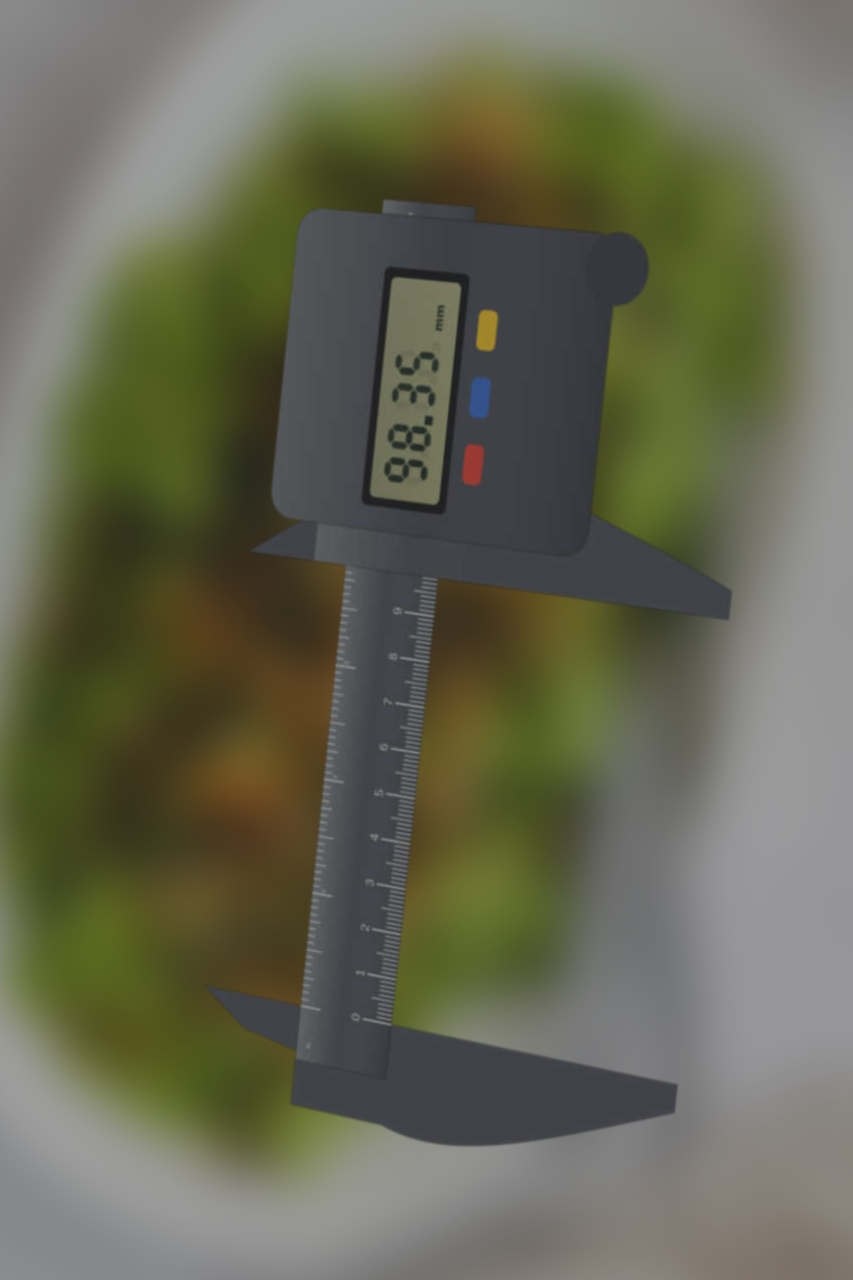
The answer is 98.35 mm
